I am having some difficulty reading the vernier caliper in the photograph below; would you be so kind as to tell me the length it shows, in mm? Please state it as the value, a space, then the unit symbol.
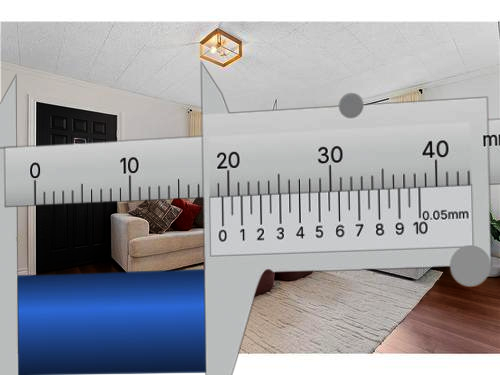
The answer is 19.4 mm
